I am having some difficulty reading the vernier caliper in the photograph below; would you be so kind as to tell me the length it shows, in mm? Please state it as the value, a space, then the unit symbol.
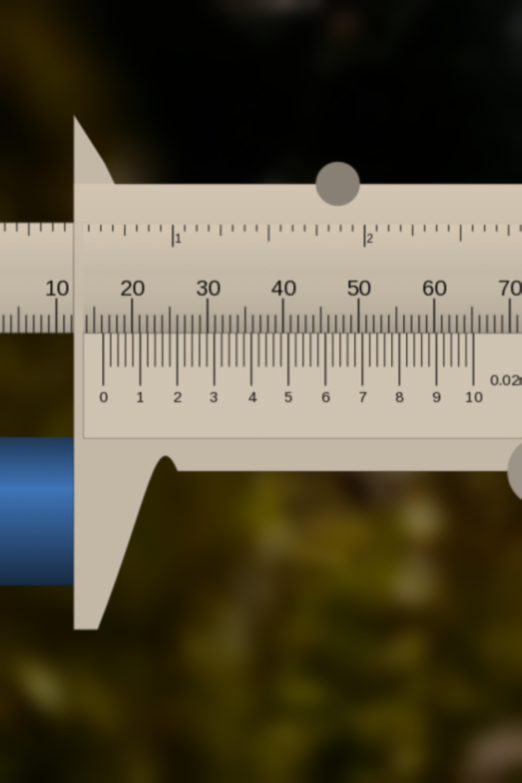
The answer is 16.2 mm
